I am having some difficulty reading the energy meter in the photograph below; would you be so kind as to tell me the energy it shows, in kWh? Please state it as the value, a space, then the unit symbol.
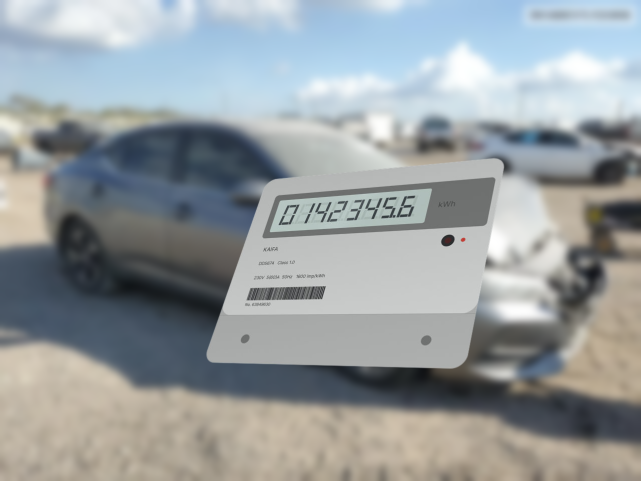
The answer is 142345.6 kWh
